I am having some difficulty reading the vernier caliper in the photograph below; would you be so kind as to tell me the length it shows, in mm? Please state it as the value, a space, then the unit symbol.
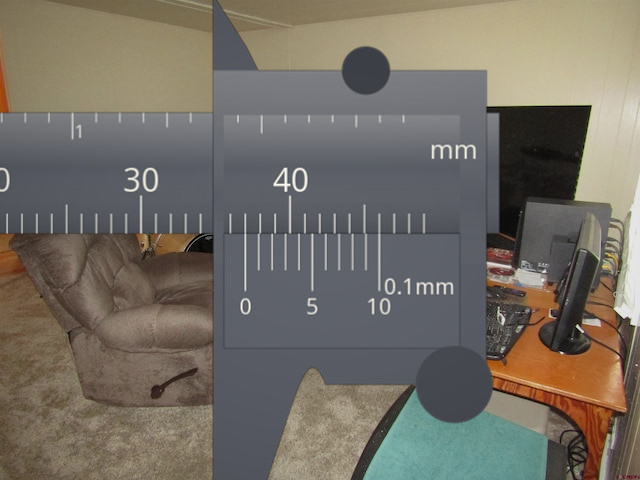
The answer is 37.0 mm
